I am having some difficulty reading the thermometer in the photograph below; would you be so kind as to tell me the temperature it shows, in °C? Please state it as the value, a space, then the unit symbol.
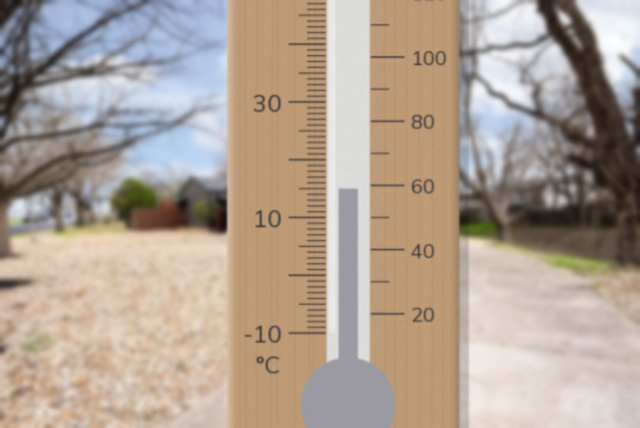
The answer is 15 °C
